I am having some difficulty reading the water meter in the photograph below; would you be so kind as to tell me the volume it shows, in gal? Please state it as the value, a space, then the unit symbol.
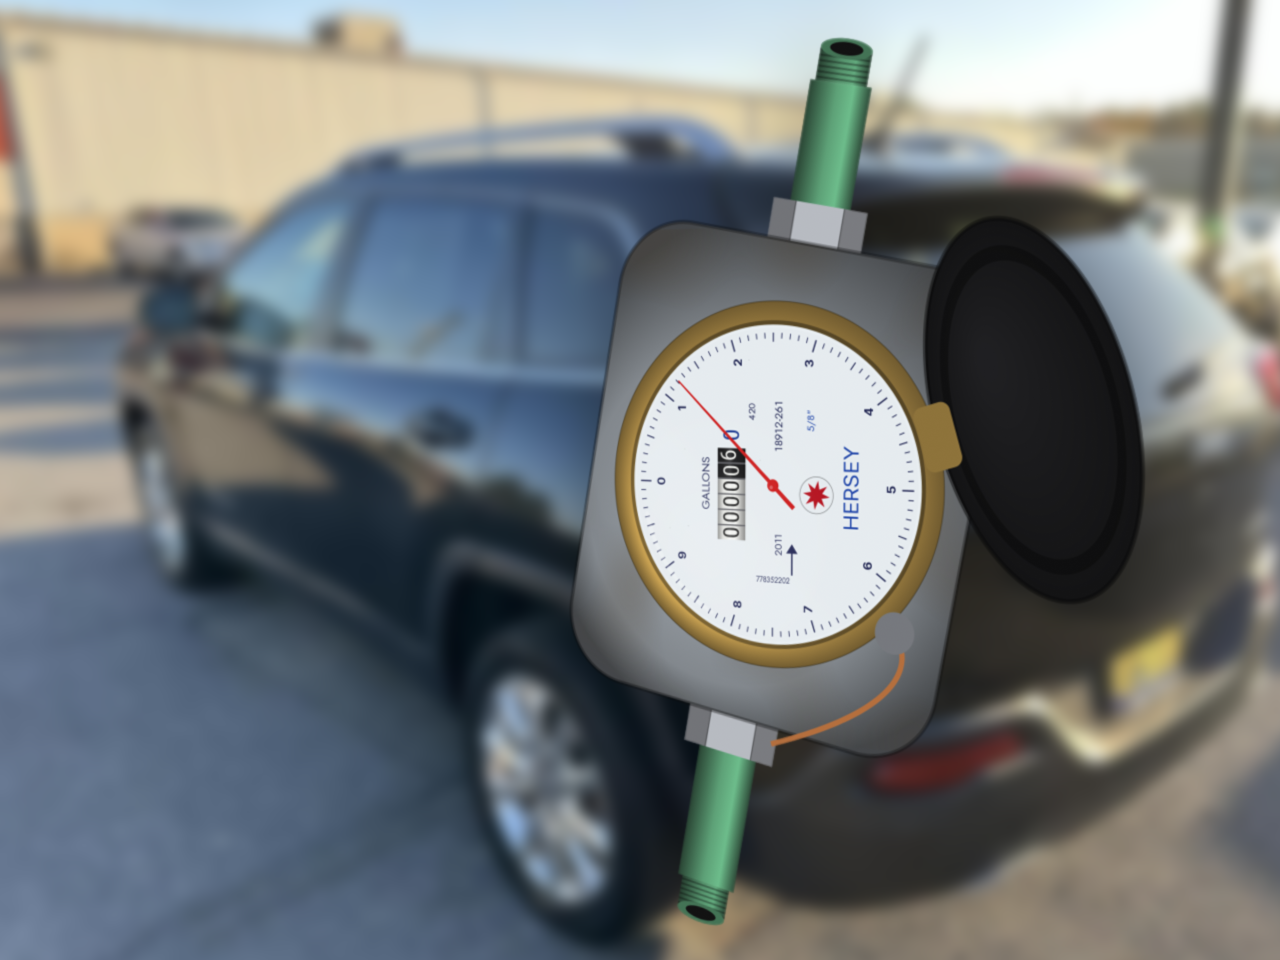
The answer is 61.2 gal
